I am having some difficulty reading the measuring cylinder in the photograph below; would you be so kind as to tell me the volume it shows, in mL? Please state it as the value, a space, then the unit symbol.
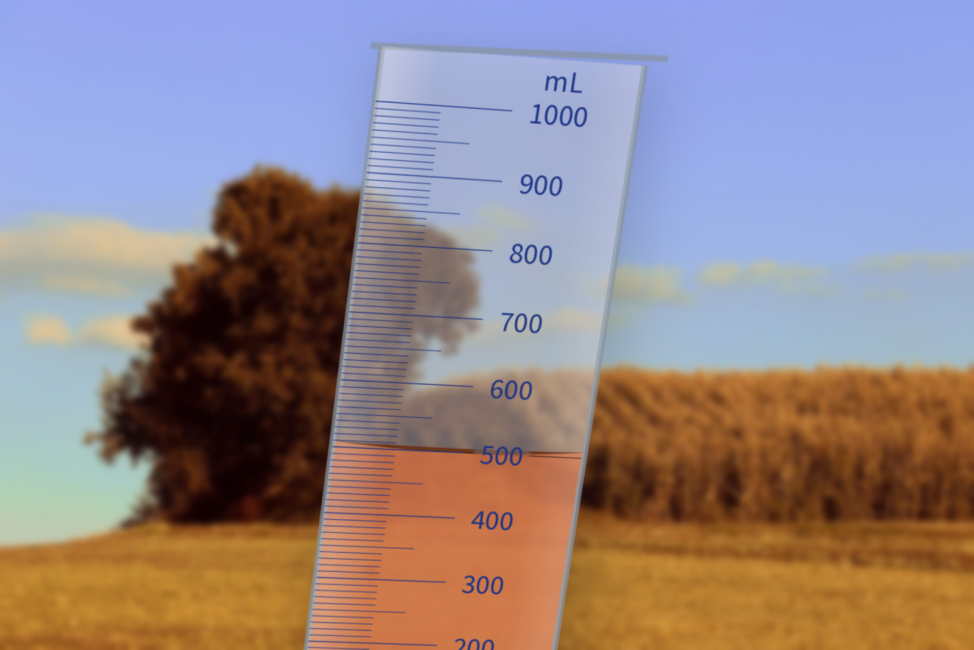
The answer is 500 mL
